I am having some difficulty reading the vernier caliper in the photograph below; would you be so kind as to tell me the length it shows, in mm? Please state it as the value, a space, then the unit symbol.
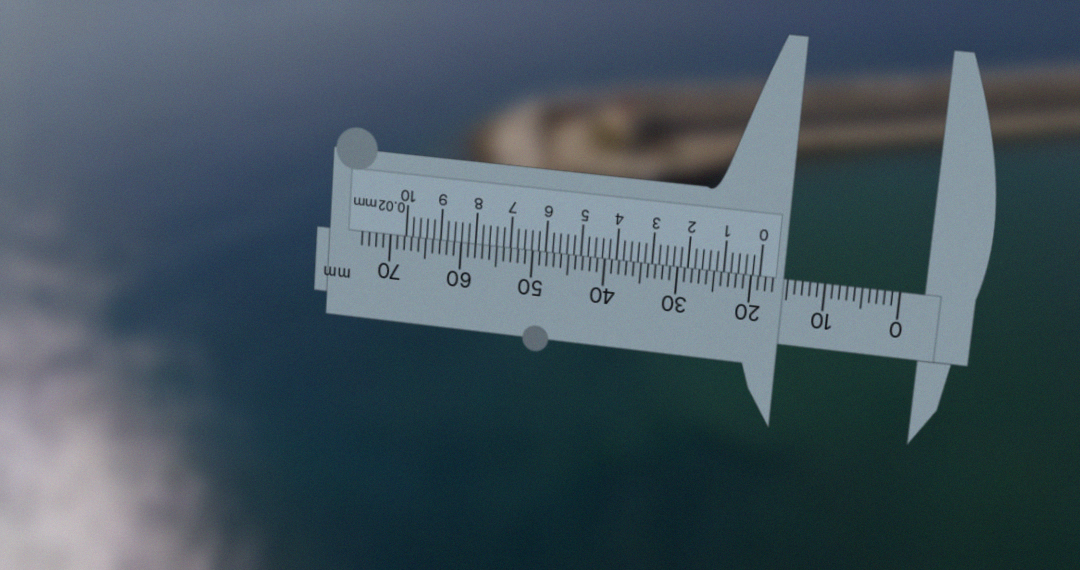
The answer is 18.8 mm
